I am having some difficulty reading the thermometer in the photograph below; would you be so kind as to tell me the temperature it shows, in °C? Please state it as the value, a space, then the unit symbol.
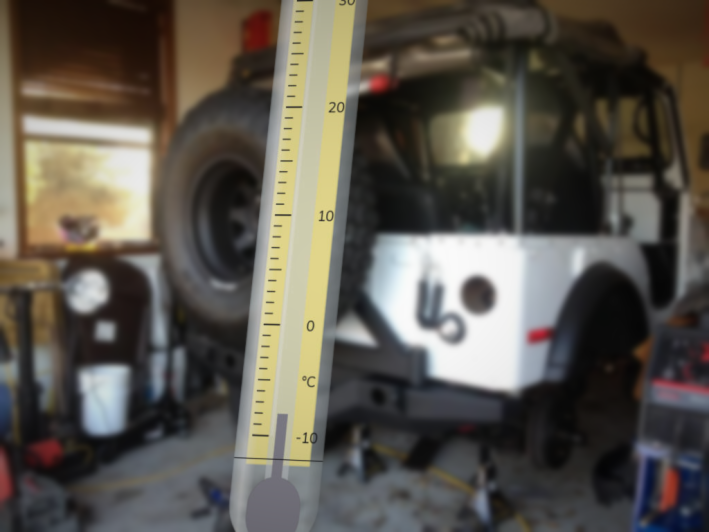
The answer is -8 °C
